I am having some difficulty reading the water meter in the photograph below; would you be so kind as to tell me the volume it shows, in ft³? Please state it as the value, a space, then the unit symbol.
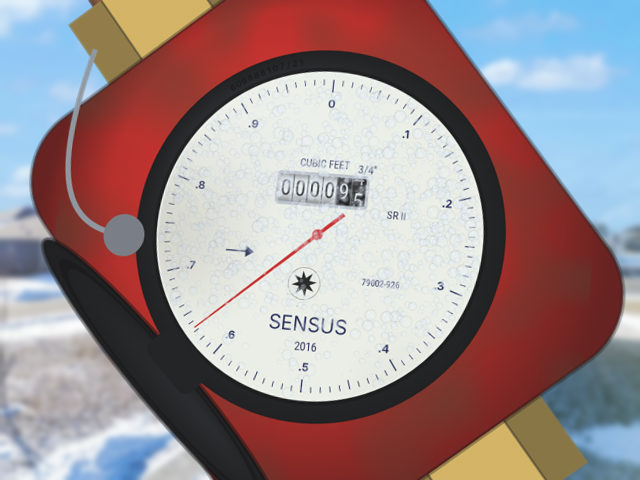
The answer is 94.63 ft³
